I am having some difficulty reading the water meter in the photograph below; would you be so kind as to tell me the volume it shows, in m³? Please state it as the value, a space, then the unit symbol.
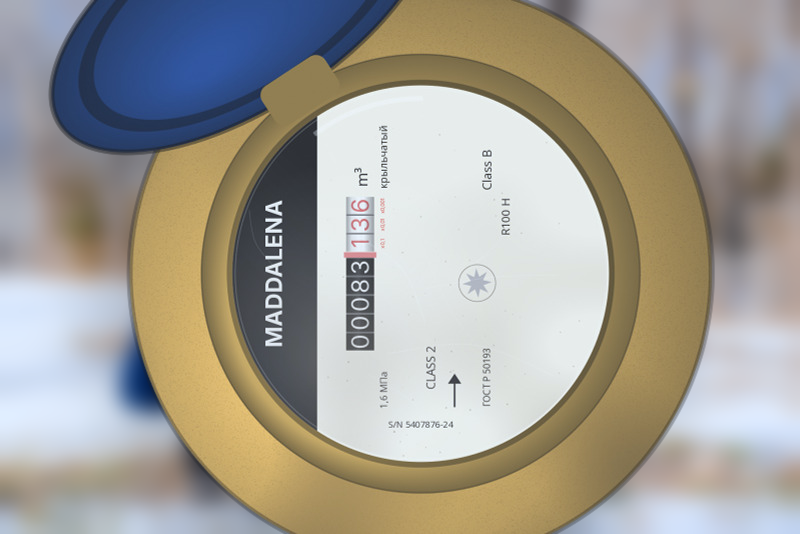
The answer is 83.136 m³
